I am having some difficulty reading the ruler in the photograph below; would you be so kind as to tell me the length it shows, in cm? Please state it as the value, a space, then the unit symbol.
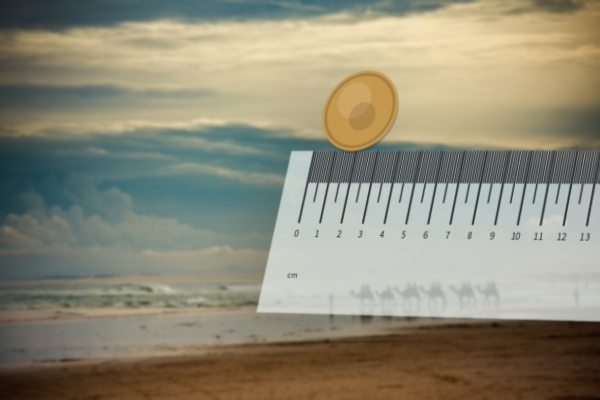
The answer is 3.5 cm
